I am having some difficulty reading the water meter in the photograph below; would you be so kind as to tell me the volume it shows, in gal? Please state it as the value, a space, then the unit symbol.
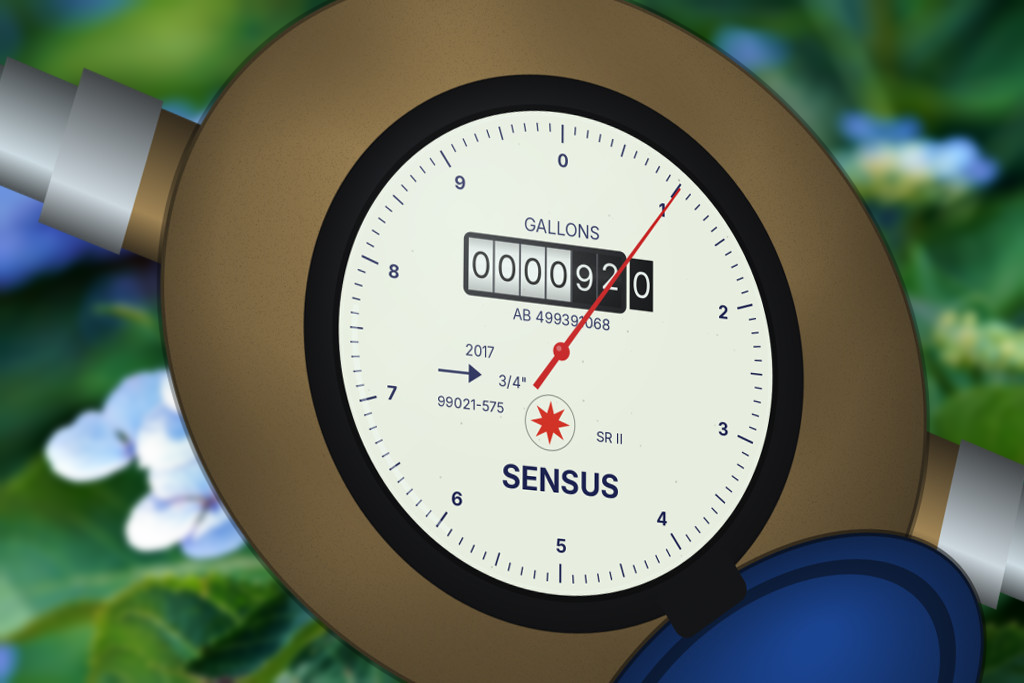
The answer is 921.0 gal
